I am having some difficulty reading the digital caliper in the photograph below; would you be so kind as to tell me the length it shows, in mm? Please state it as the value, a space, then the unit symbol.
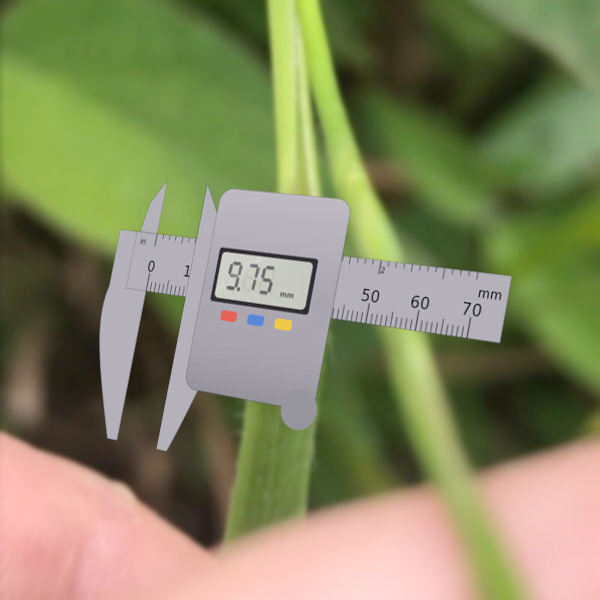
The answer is 9.75 mm
